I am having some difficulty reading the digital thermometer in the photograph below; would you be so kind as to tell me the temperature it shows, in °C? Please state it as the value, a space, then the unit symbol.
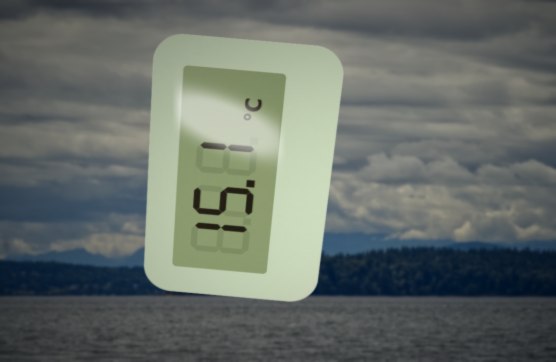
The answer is 15.1 °C
